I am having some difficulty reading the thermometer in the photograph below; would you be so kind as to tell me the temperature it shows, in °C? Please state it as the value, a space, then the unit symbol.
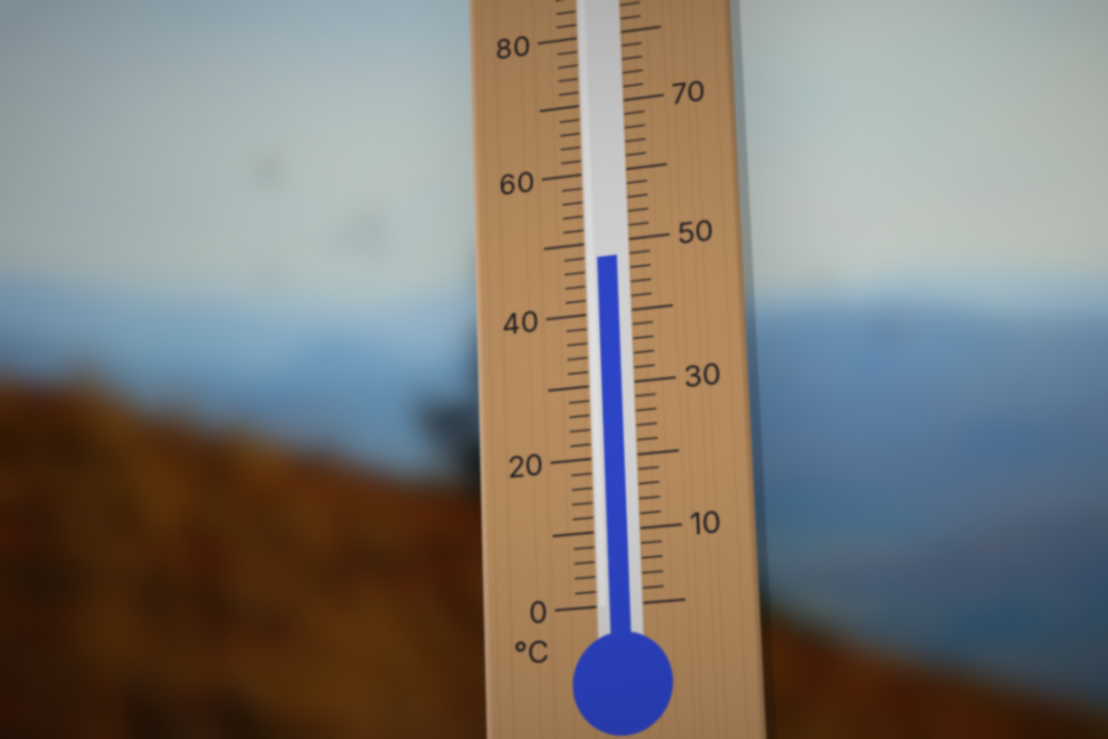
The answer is 48 °C
